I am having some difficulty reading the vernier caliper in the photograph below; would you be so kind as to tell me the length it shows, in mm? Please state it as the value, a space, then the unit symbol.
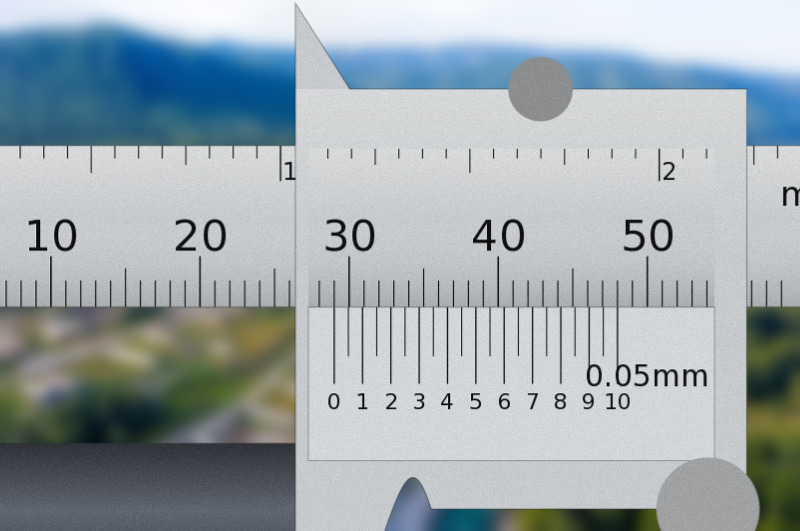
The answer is 29.0 mm
